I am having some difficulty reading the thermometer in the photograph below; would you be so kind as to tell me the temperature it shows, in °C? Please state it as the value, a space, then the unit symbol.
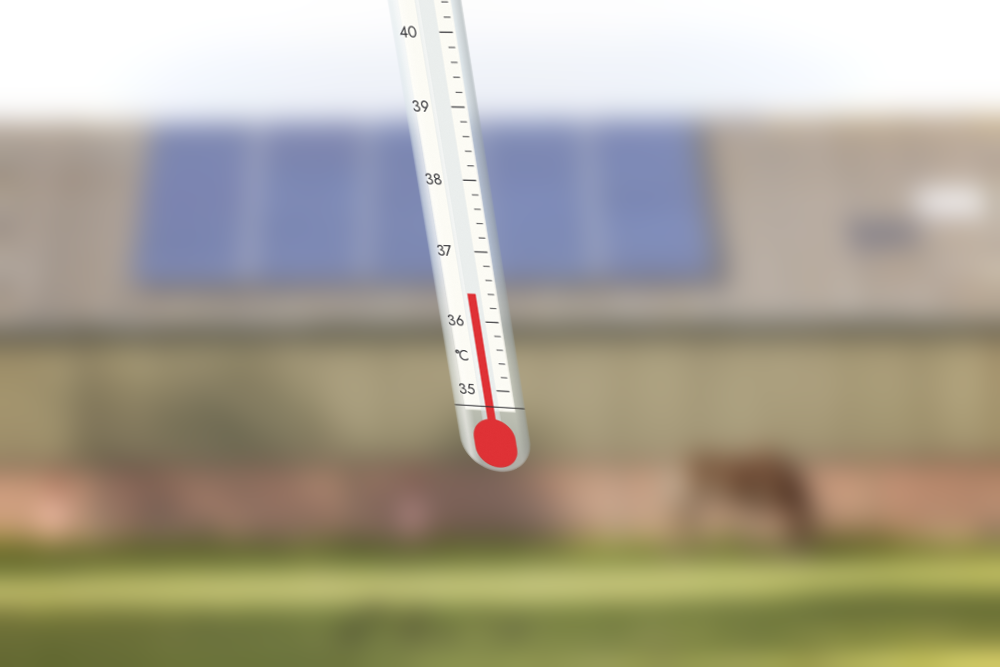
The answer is 36.4 °C
